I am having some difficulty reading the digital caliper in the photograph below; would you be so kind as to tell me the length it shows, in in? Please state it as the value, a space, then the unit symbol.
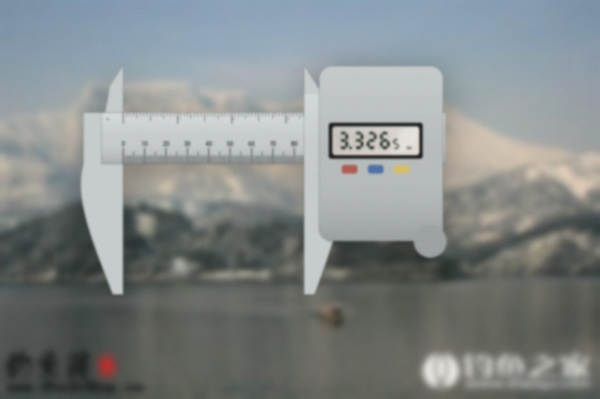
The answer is 3.3265 in
